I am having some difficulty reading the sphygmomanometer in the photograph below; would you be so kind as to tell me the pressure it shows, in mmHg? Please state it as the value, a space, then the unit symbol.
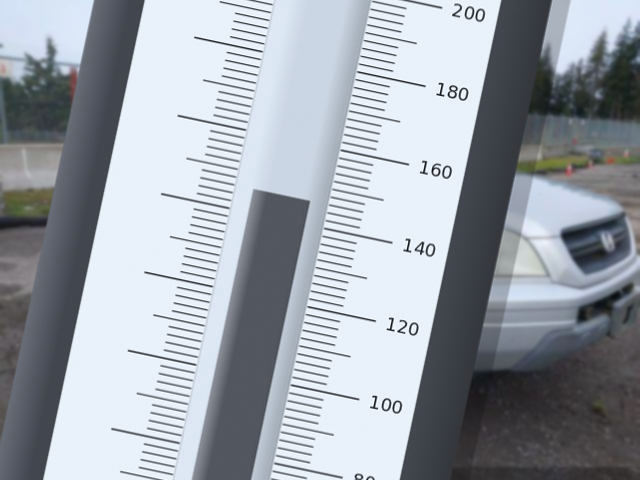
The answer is 146 mmHg
